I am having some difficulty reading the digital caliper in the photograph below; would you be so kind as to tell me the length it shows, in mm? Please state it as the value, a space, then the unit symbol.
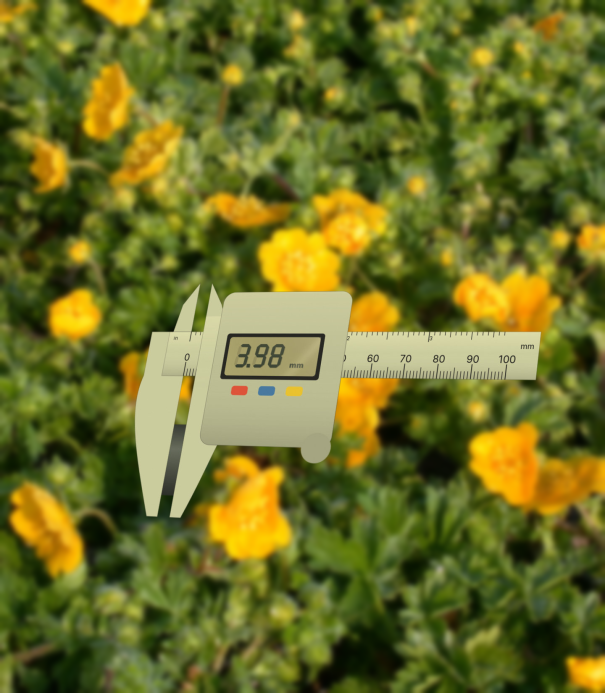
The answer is 3.98 mm
